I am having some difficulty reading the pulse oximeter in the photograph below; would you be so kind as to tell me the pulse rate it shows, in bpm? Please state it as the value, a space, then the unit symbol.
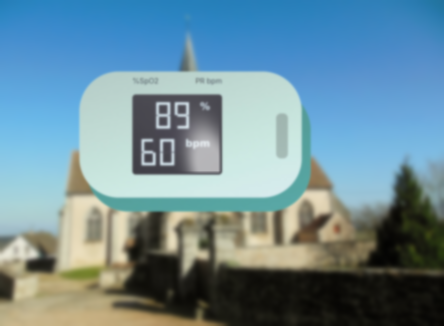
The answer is 60 bpm
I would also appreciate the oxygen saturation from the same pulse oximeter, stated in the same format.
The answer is 89 %
